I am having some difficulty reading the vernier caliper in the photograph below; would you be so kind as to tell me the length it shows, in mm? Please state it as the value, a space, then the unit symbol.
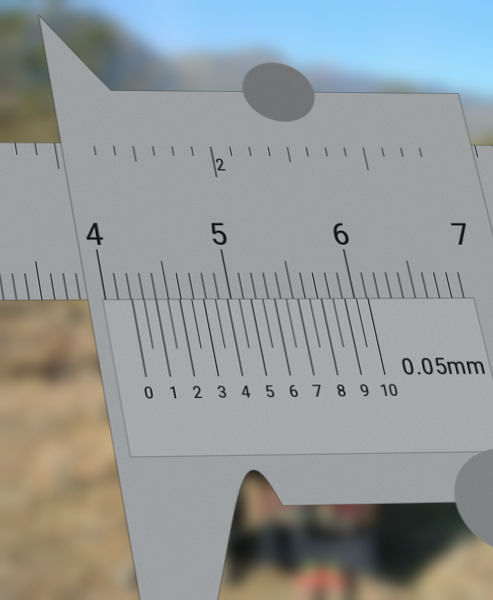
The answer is 42.1 mm
